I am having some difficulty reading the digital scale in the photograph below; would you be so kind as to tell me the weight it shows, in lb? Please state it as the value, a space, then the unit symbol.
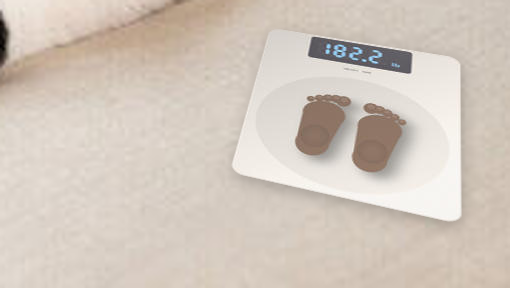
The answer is 182.2 lb
